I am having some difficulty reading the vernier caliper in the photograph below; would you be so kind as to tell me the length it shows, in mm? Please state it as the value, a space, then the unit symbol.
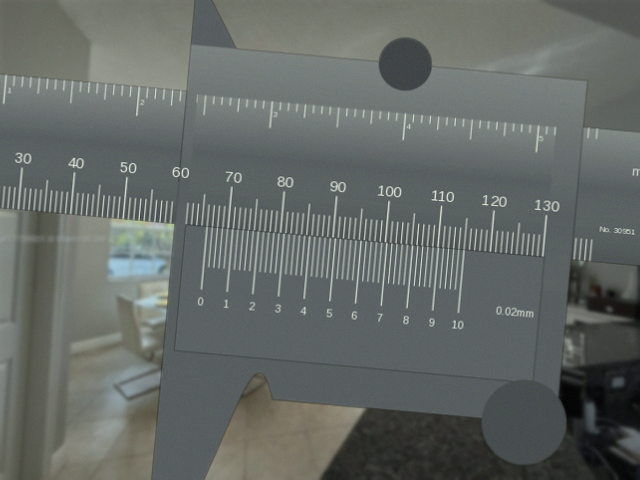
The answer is 66.0 mm
